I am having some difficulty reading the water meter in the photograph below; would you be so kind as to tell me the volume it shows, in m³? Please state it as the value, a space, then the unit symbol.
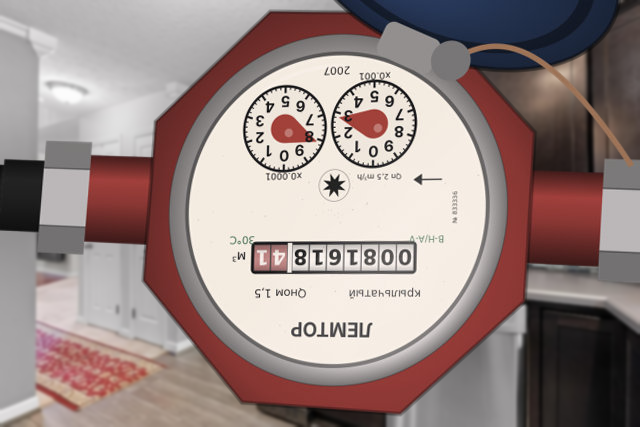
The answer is 81618.4128 m³
